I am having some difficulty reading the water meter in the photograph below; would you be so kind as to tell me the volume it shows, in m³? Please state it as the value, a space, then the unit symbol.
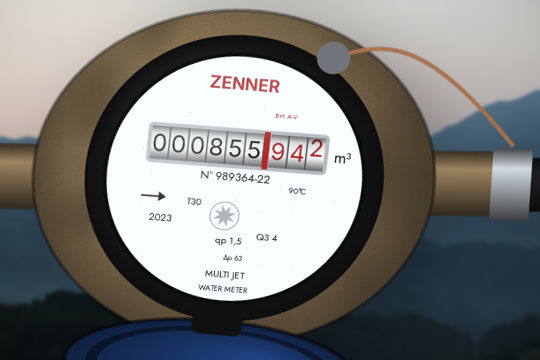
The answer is 855.942 m³
